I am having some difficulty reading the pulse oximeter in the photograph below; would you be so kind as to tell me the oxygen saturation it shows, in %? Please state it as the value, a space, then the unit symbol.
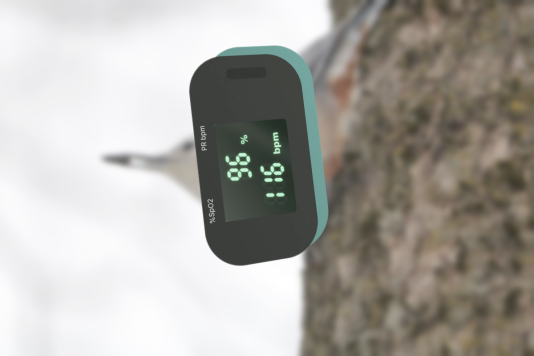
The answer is 96 %
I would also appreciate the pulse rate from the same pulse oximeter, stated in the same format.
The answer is 116 bpm
